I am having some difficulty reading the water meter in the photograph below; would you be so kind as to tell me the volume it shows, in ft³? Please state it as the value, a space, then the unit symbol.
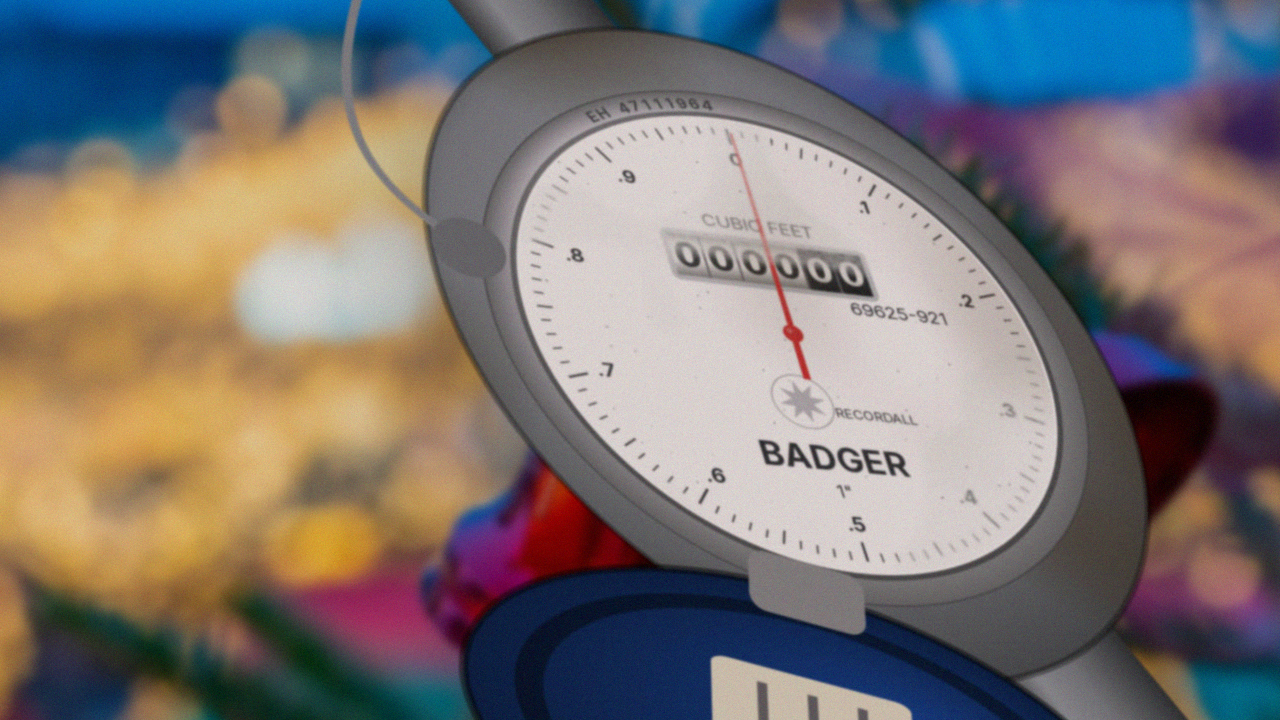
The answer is 0.00 ft³
